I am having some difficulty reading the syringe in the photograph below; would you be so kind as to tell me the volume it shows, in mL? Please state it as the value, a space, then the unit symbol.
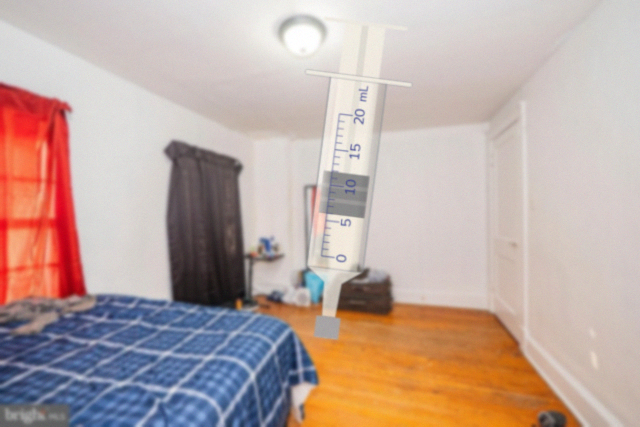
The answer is 6 mL
